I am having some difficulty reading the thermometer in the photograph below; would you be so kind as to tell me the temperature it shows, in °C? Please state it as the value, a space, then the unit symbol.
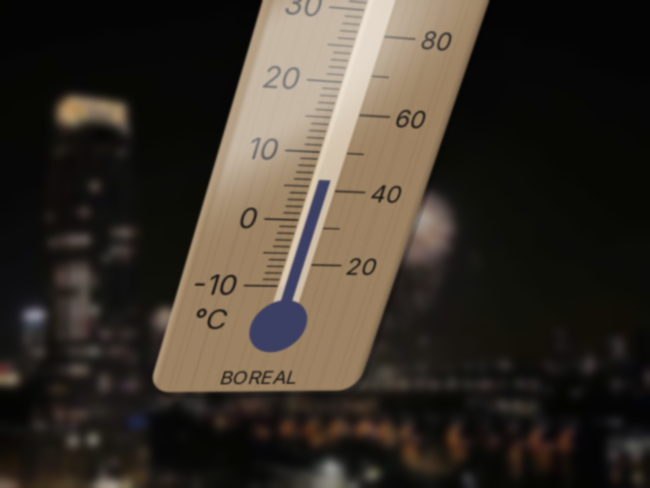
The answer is 6 °C
